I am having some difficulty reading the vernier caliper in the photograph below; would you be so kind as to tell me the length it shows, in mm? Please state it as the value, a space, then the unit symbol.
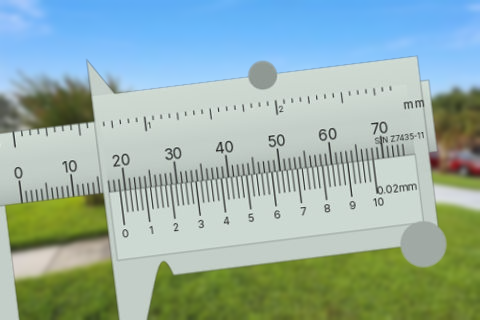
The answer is 19.0 mm
